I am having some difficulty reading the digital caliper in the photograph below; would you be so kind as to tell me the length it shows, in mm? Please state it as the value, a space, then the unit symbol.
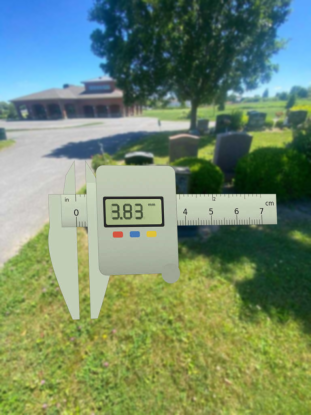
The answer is 3.83 mm
